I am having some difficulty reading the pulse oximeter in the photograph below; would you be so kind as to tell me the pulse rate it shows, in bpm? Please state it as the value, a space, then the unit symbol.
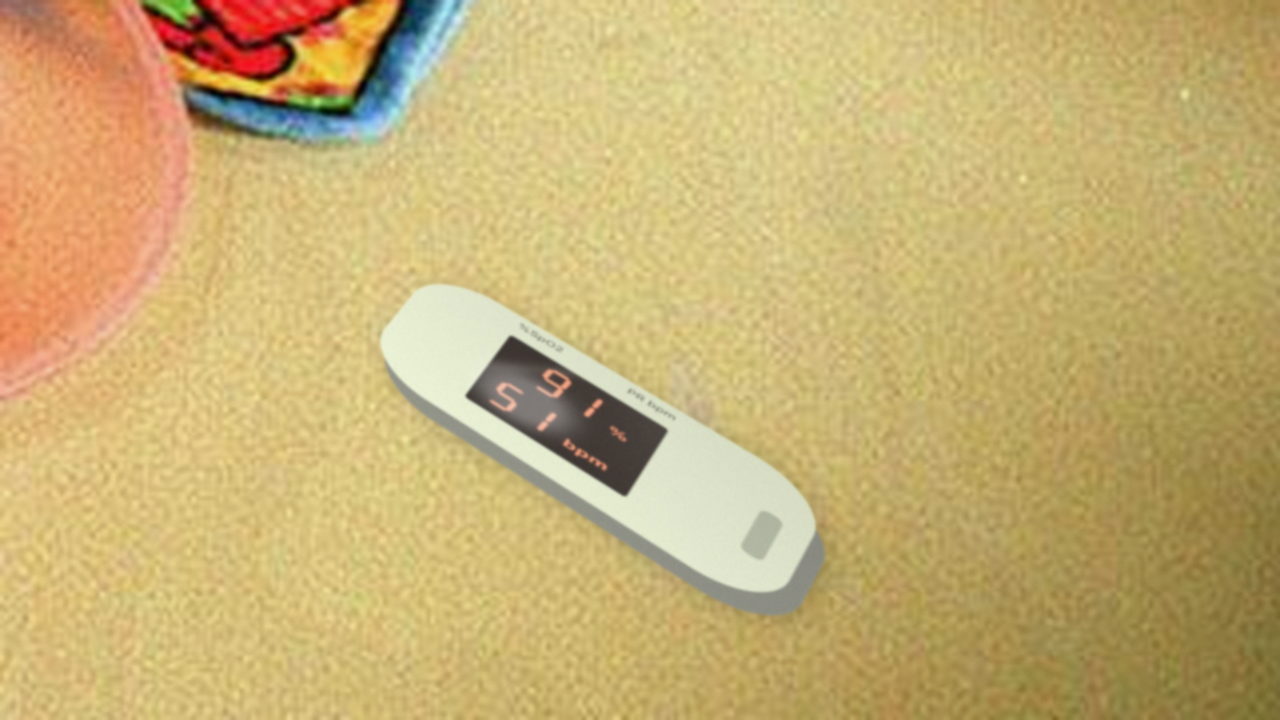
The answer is 51 bpm
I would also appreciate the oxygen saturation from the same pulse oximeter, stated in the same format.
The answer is 91 %
